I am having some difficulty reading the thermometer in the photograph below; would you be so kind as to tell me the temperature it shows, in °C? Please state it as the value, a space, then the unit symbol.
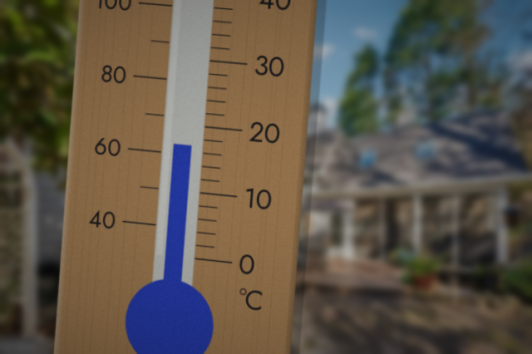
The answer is 17 °C
